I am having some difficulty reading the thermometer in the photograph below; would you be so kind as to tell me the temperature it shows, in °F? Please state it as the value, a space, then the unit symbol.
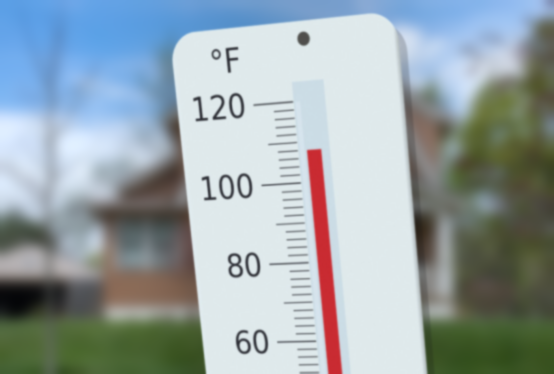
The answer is 108 °F
